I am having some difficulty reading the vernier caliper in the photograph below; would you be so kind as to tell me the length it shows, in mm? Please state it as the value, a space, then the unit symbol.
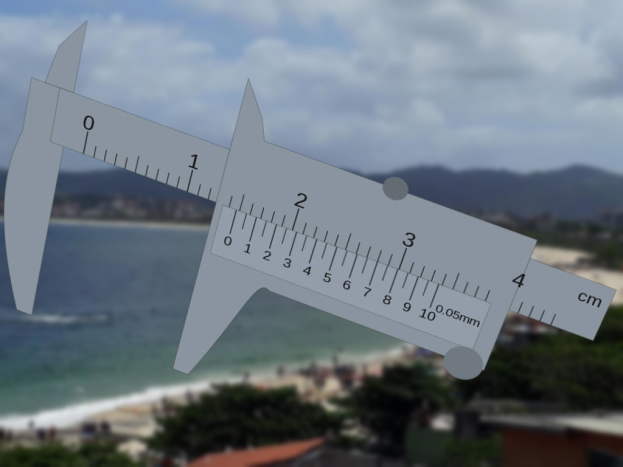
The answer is 14.7 mm
